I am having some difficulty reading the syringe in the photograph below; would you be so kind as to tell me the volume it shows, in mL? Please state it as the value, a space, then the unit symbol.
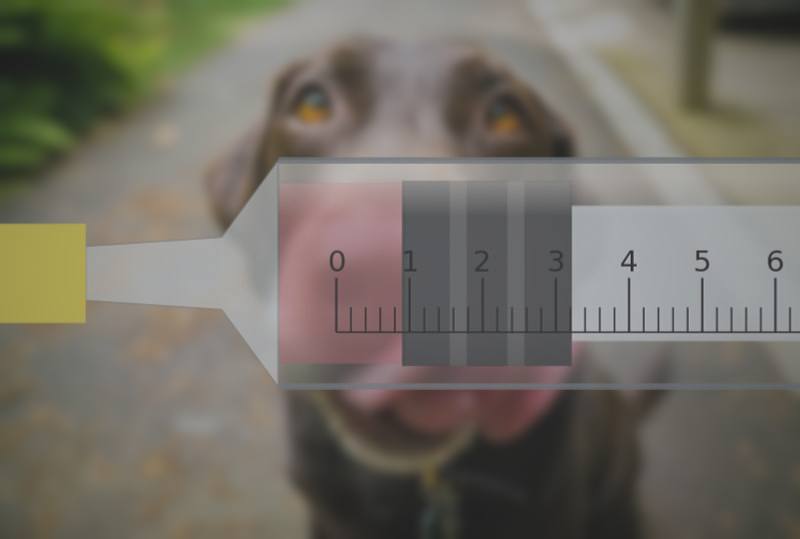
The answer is 0.9 mL
